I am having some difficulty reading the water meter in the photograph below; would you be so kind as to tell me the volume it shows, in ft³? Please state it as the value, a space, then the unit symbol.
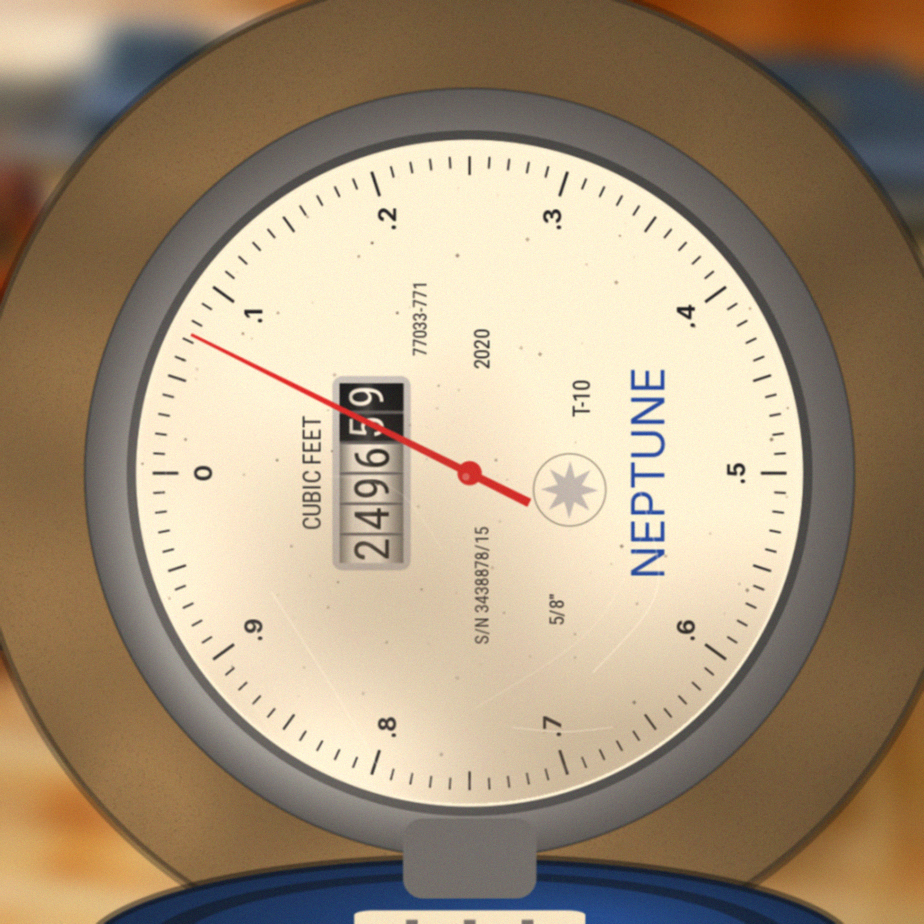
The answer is 249659.07 ft³
